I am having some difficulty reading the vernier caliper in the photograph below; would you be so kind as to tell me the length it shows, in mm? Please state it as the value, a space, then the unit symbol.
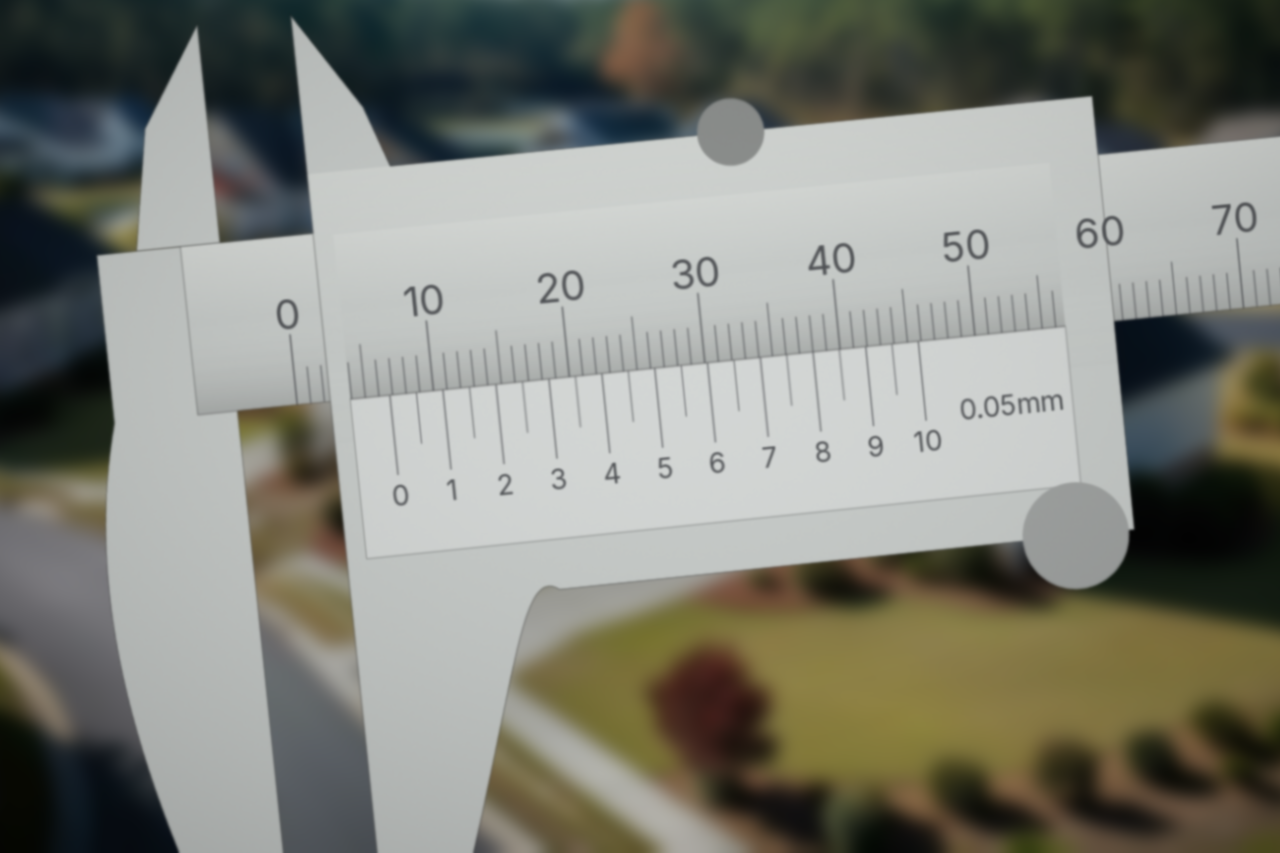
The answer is 6.8 mm
